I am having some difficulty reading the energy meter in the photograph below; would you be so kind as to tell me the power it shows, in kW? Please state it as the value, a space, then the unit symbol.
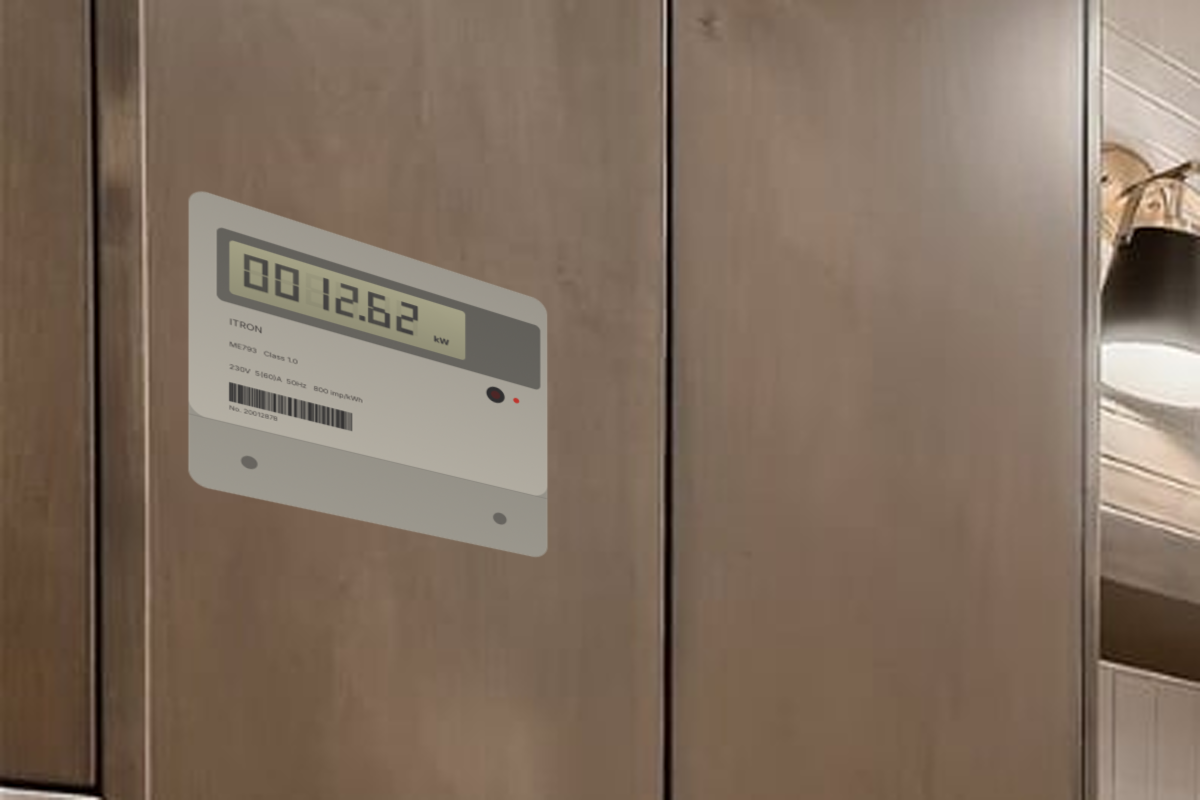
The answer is 12.62 kW
